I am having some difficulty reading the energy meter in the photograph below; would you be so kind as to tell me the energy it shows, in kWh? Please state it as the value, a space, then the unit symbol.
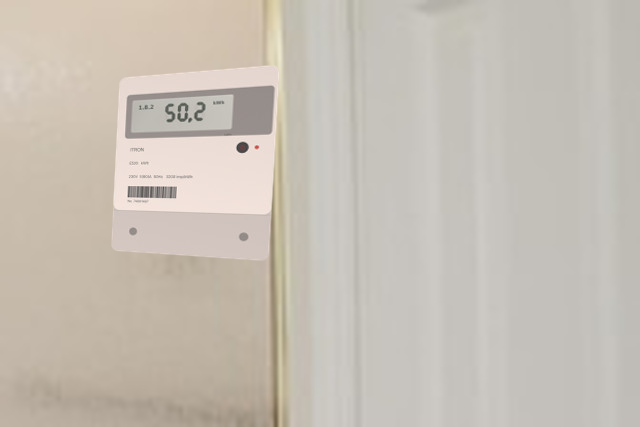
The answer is 50.2 kWh
